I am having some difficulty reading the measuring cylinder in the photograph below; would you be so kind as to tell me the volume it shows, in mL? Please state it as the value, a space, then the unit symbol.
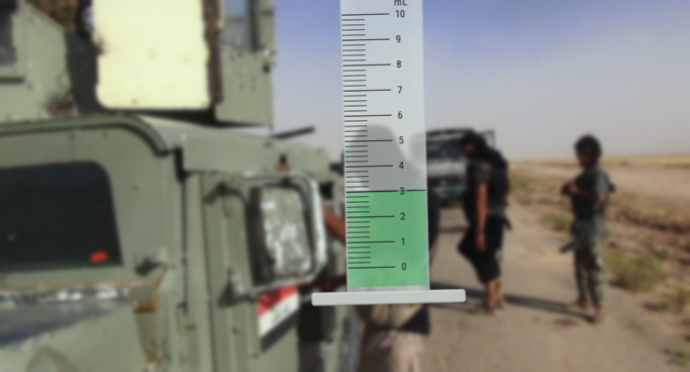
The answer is 3 mL
